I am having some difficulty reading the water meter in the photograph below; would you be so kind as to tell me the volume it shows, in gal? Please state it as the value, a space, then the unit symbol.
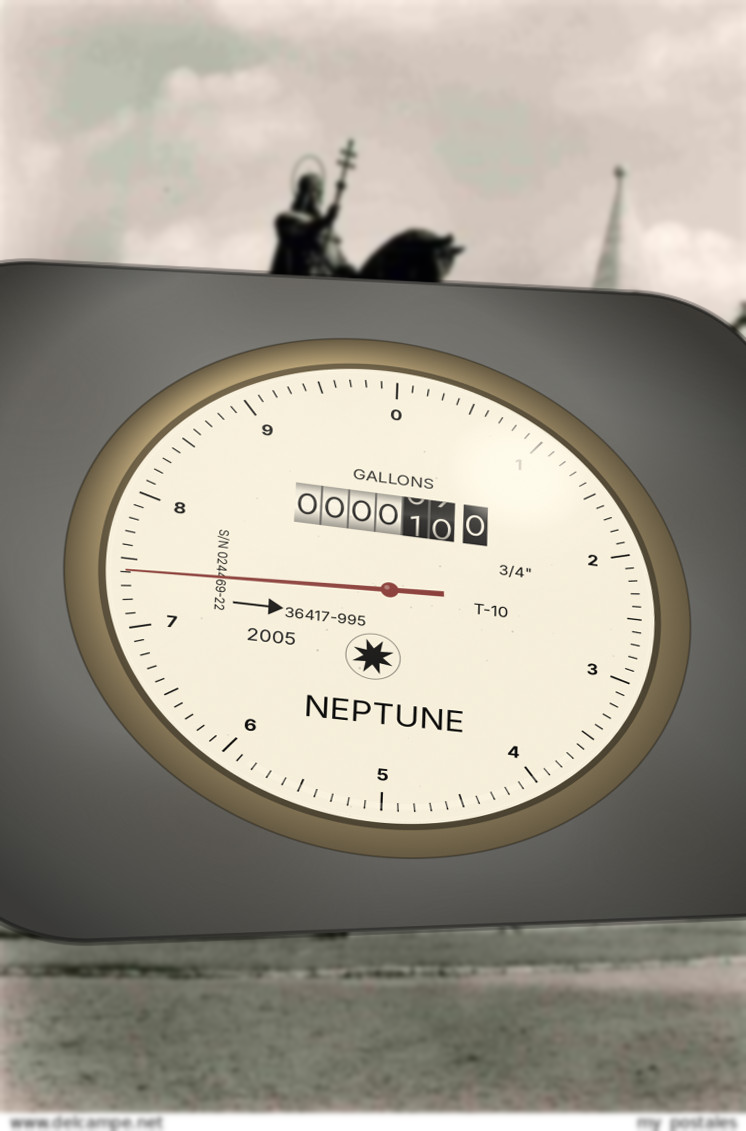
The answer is 97.4 gal
